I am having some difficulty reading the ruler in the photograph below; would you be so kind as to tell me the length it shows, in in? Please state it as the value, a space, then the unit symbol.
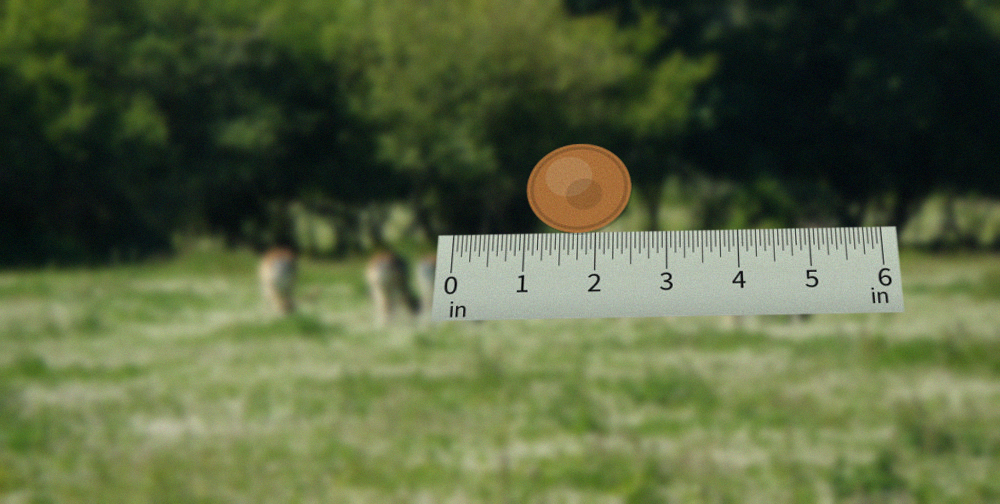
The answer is 1.5 in
